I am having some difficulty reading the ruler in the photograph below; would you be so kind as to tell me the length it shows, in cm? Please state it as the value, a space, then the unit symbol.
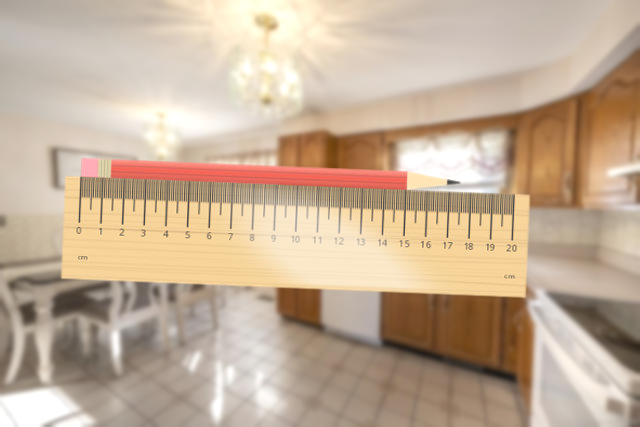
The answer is 17.5 cm
